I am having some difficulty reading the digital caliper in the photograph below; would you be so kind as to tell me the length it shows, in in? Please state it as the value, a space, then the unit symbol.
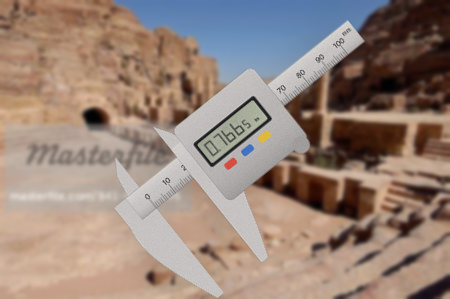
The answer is 0.7665 in
